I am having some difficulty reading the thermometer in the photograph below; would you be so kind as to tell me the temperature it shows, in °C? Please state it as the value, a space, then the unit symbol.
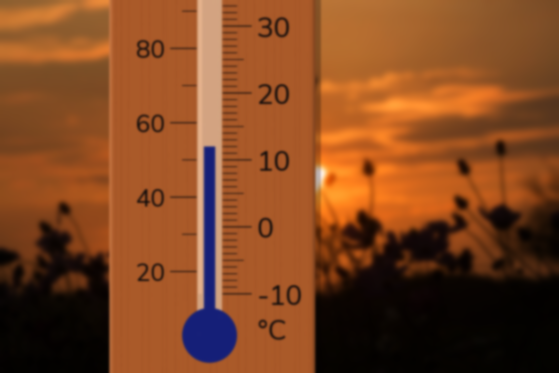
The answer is 12 °C
